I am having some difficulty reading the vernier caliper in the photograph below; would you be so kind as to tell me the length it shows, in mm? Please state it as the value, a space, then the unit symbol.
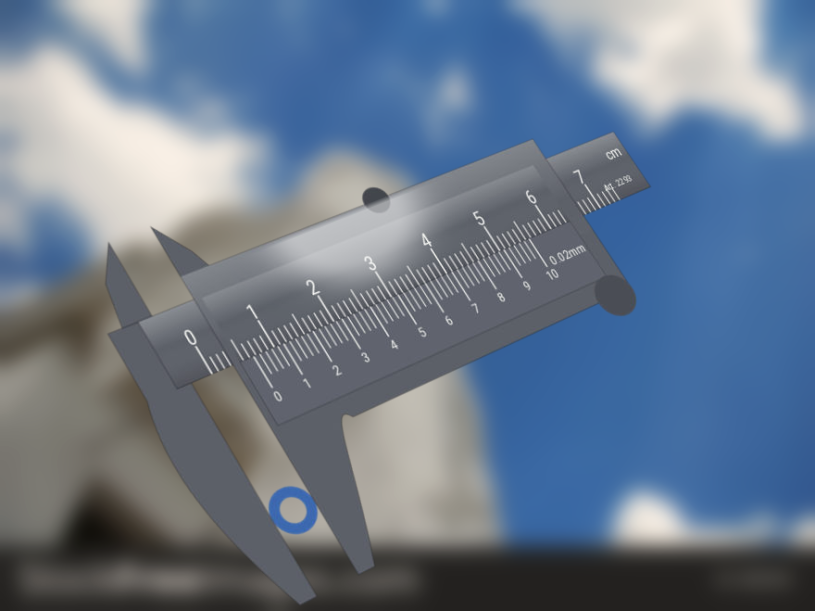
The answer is 6.6 mm
